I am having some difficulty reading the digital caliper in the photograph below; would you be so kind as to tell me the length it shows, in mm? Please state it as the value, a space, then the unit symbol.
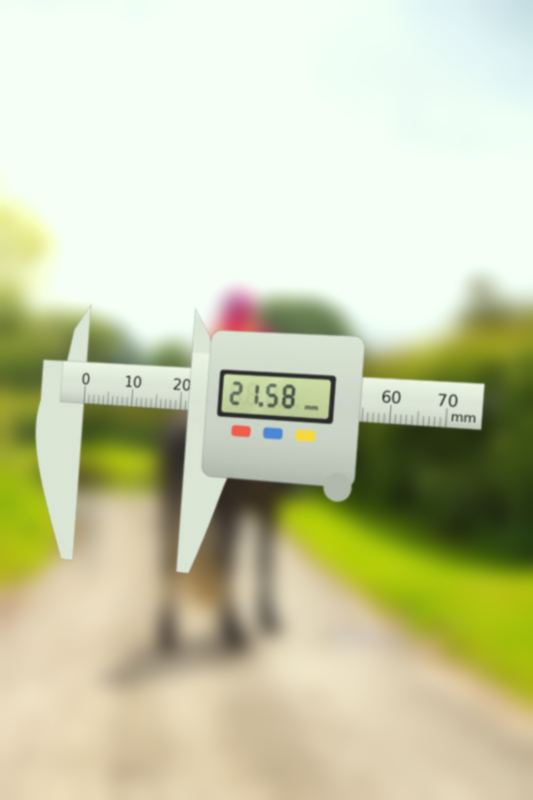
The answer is 21.58 mm
